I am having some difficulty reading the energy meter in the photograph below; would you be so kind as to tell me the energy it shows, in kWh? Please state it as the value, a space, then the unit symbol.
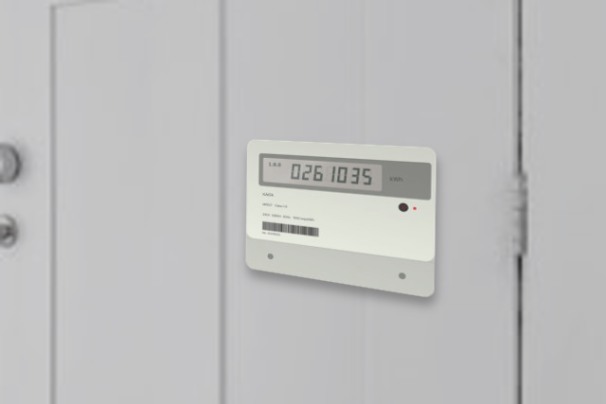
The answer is 261035 kWh
